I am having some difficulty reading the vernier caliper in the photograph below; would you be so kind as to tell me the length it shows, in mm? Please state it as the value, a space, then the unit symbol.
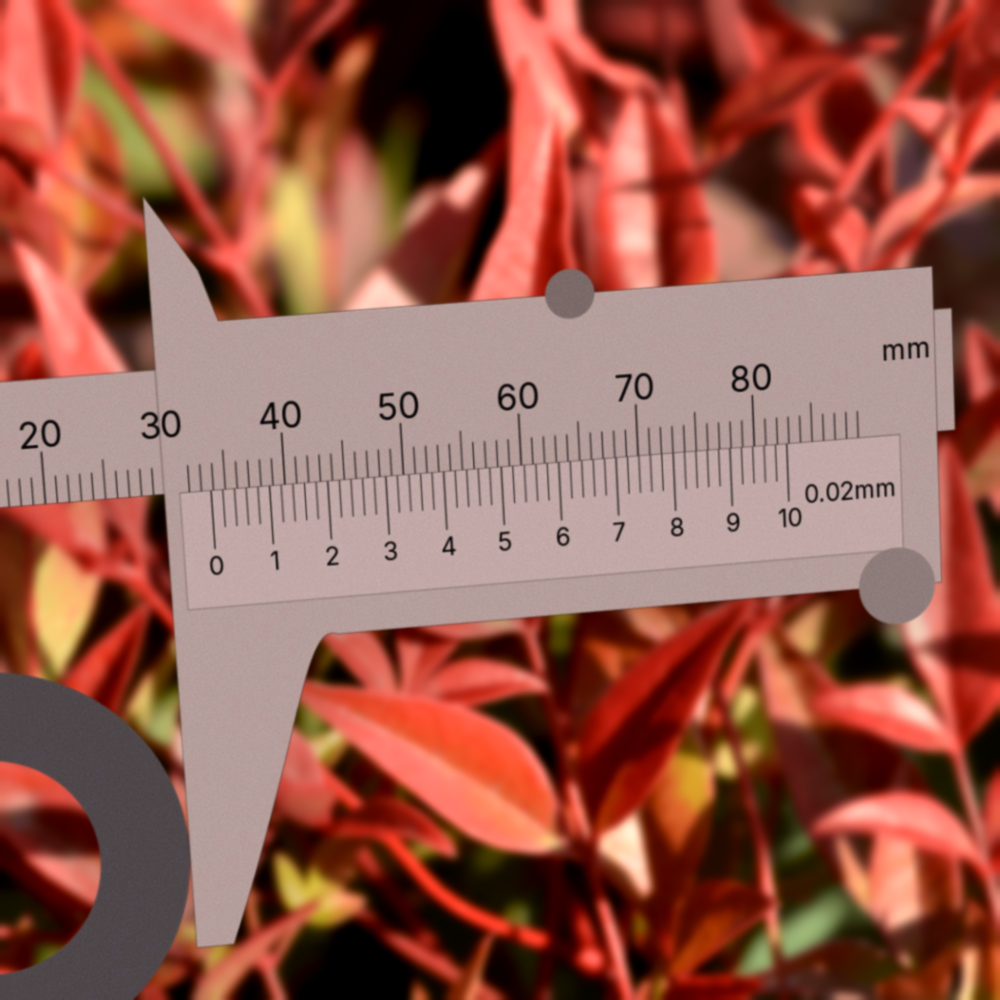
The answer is 33.8 mm
